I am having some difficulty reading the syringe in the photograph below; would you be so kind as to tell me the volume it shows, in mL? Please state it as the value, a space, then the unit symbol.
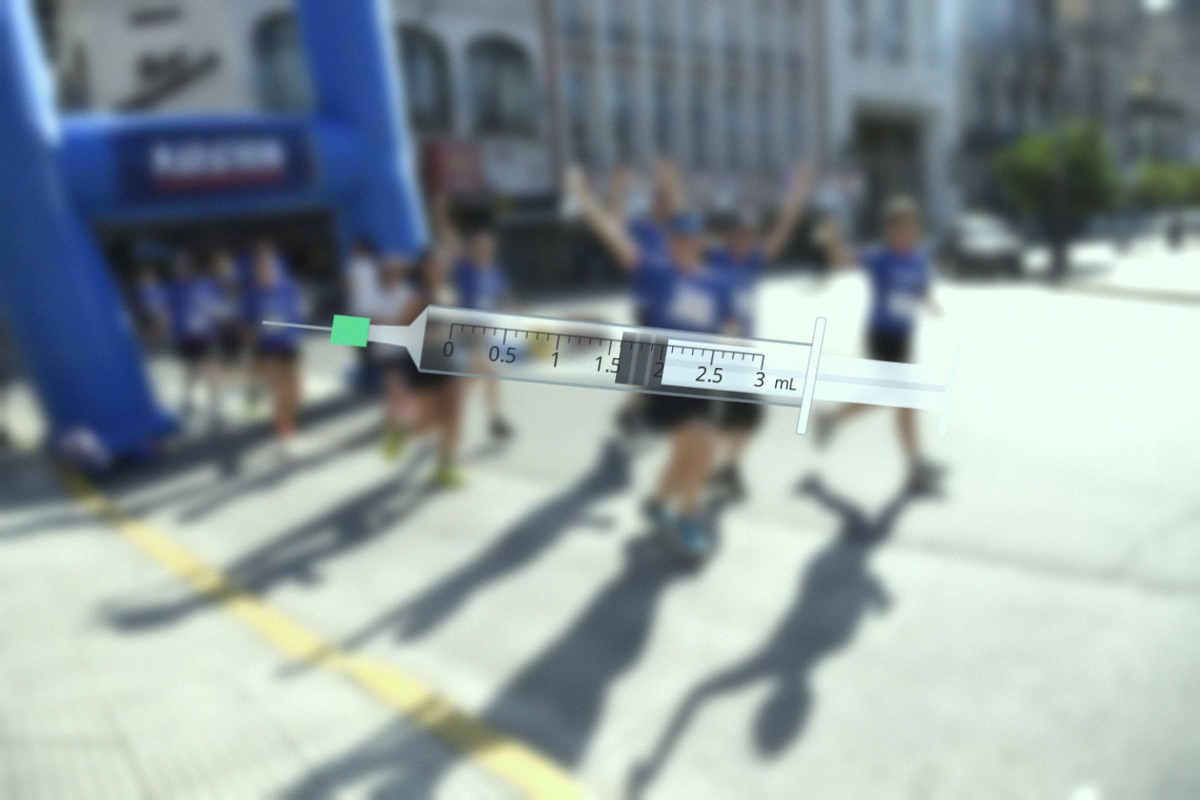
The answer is 1.6 mL
